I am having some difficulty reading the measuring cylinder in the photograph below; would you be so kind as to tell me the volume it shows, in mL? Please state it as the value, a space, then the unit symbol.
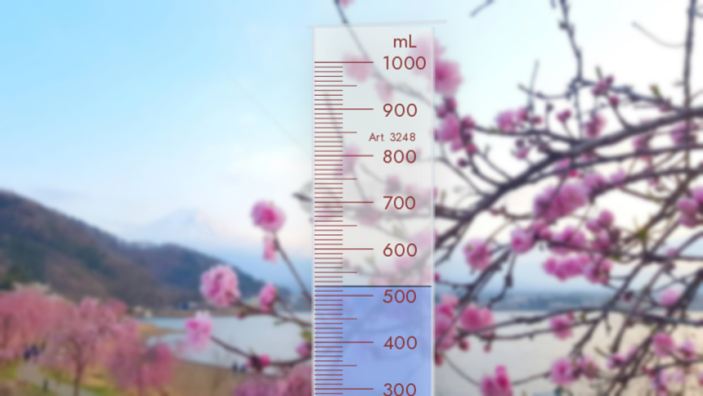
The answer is 520 mL
